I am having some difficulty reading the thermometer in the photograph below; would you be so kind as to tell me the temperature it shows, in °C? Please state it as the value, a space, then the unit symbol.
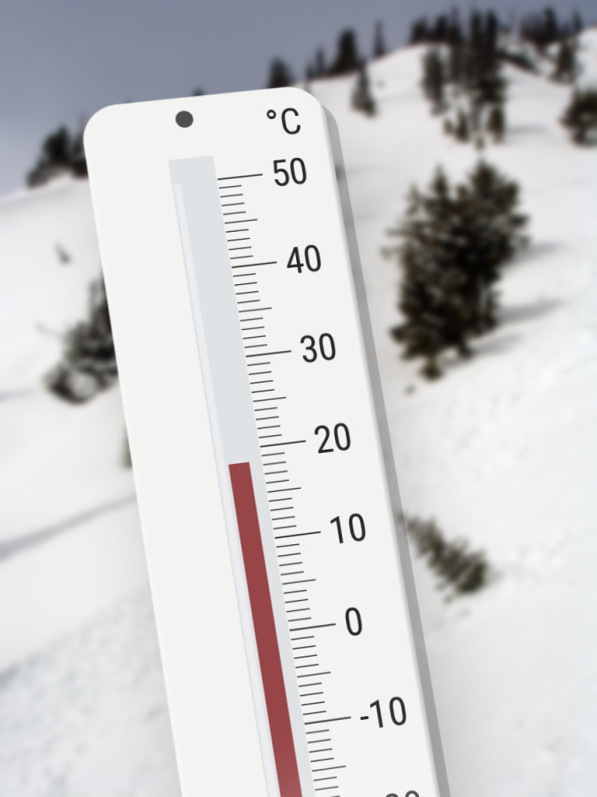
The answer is 18.5 °C
